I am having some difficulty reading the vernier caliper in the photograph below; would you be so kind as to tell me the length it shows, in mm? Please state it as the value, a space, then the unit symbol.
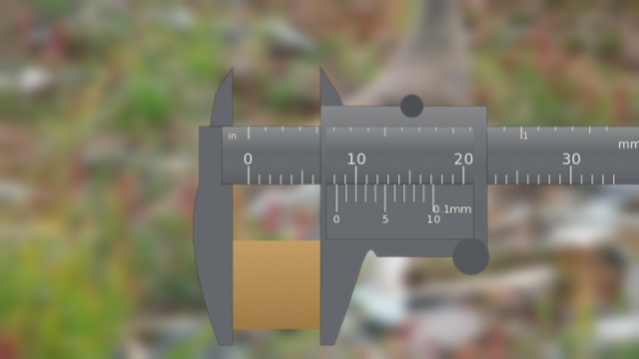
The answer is 8.2 mm
